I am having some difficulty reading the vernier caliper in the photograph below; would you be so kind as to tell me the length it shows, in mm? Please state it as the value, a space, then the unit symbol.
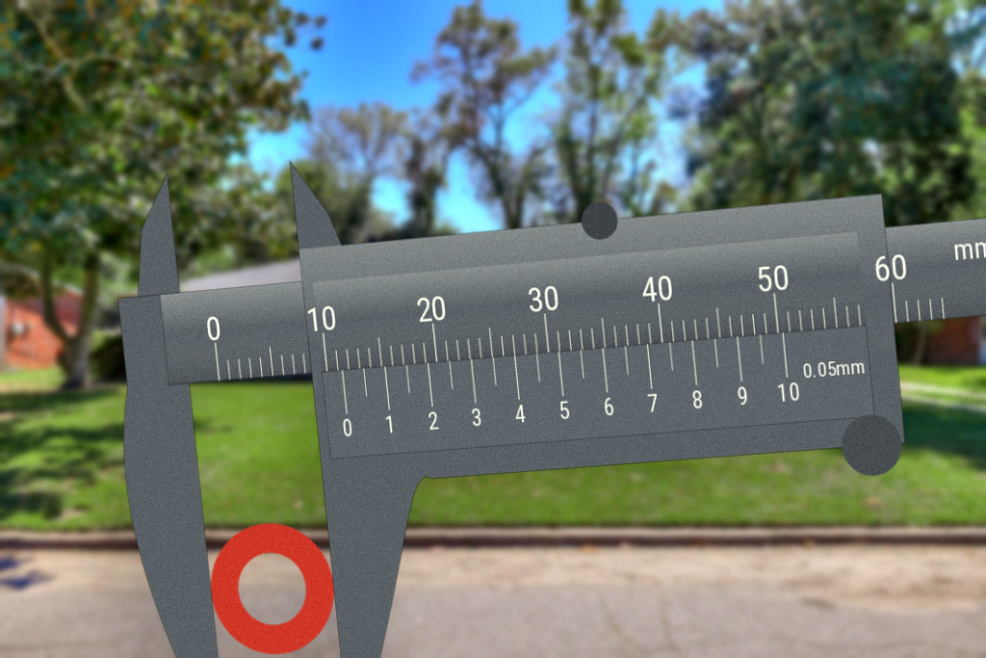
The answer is 11.4 mm
